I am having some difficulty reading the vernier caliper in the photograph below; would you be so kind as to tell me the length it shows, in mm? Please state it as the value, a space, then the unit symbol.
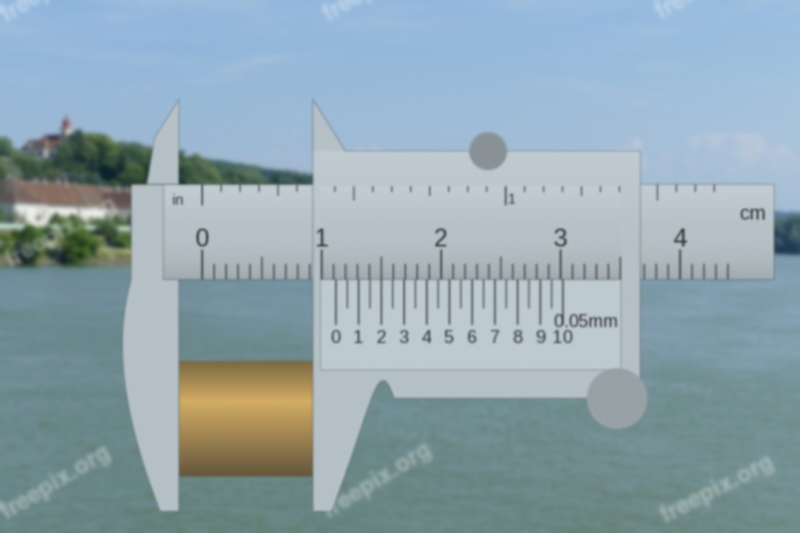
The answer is 11.2 mm
